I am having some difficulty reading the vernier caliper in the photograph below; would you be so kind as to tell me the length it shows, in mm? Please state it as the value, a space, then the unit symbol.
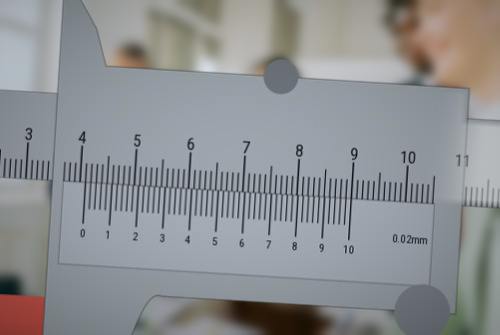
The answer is 41.0 mm
